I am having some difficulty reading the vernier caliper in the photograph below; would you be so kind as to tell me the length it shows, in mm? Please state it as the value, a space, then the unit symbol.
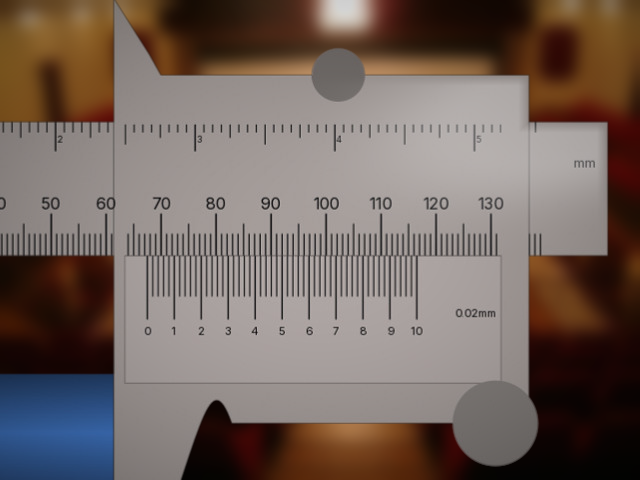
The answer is 67.5 mm
